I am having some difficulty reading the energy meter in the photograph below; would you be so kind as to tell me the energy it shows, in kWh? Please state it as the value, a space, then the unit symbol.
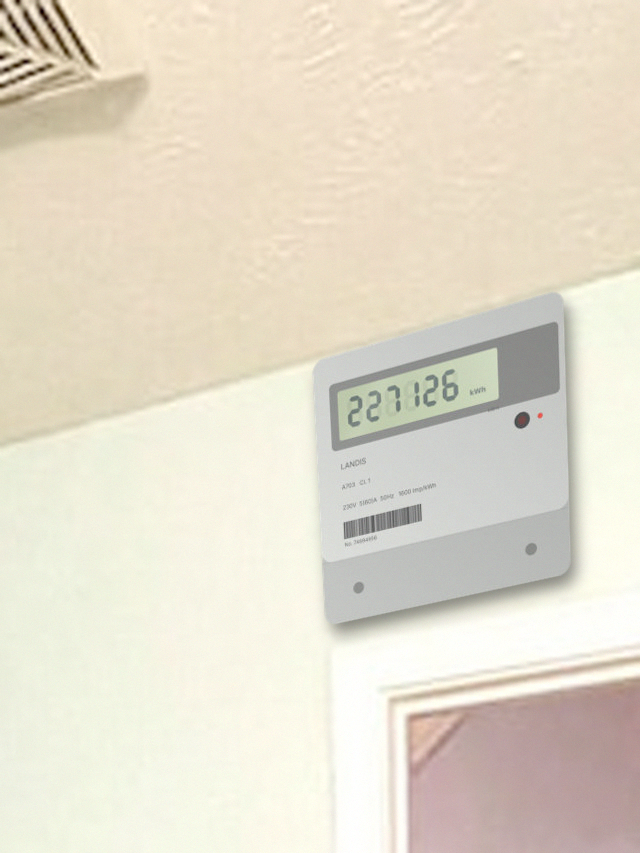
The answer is 227126 kWh
